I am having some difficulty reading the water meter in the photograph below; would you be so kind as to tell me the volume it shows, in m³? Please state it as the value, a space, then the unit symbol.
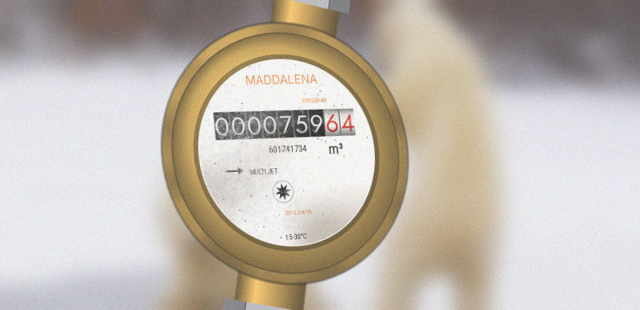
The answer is 759.64 m³
